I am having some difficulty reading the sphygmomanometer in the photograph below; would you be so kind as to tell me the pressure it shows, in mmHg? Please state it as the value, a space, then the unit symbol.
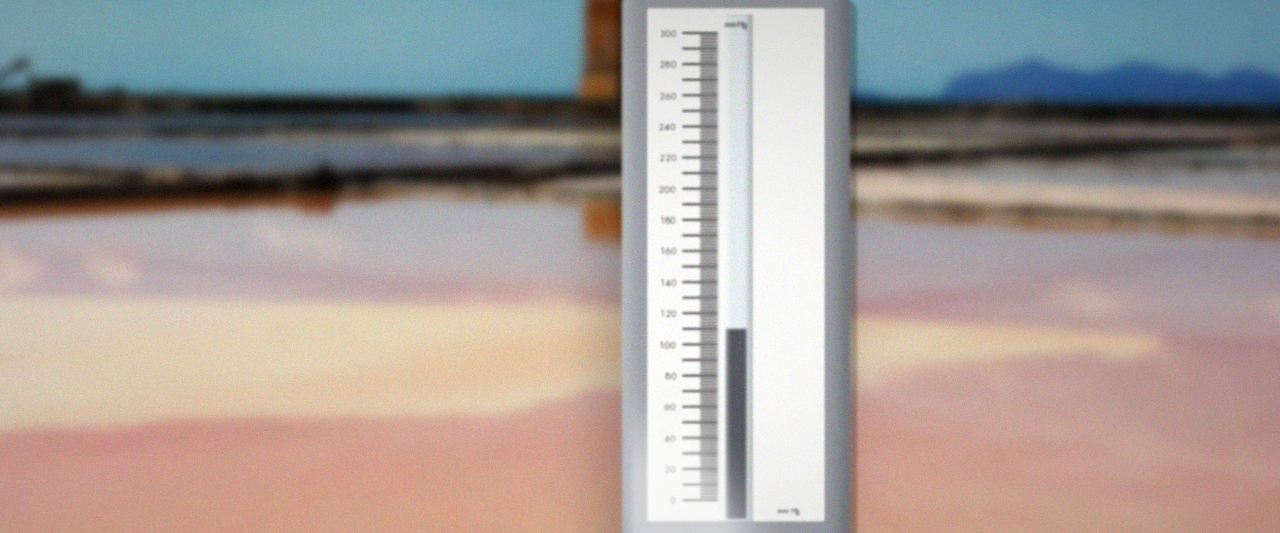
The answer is 110 mmHg
